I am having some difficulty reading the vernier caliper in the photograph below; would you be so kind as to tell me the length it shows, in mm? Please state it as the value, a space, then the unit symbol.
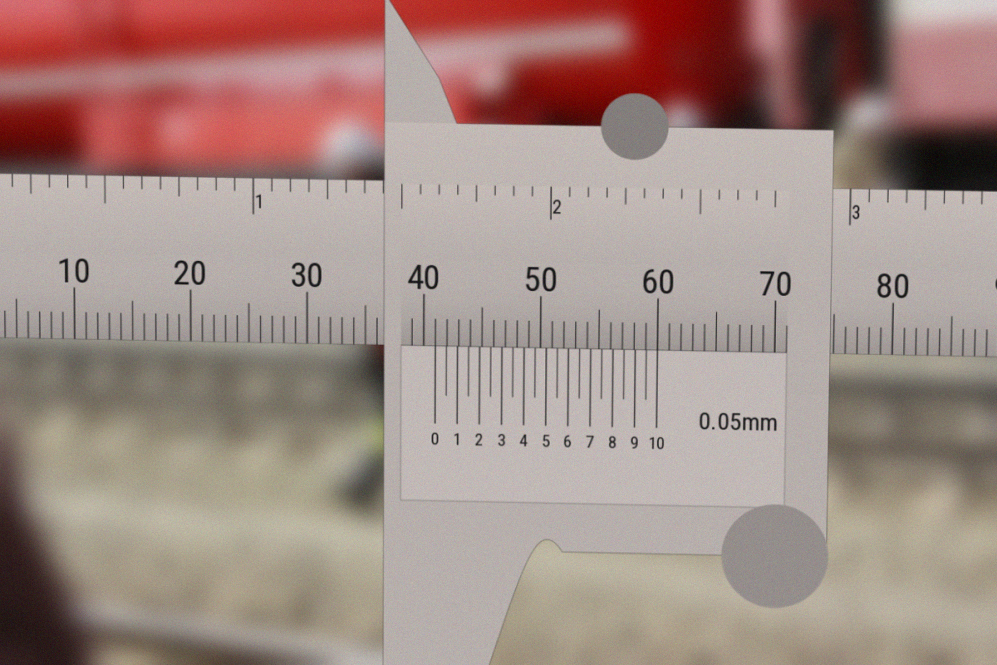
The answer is 41.0 mm
